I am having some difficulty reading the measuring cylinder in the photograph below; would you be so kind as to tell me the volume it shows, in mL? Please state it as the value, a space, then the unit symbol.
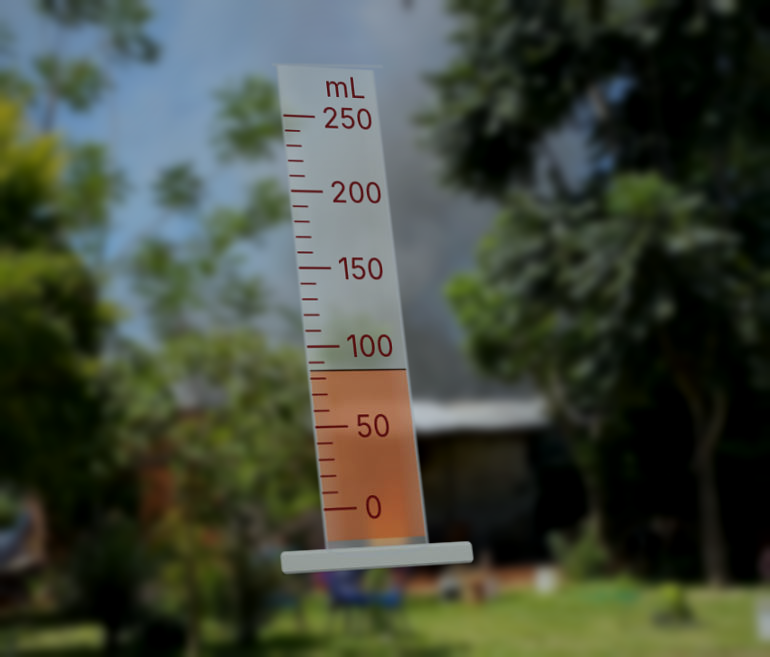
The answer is 85 mL
